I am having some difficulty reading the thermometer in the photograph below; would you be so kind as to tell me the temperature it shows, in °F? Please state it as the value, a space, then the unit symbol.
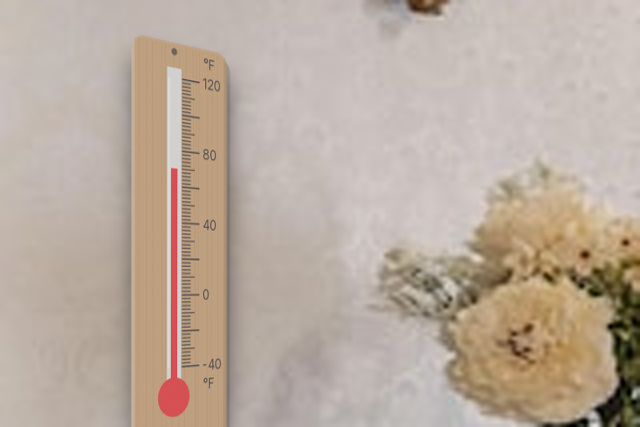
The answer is 70 °F
